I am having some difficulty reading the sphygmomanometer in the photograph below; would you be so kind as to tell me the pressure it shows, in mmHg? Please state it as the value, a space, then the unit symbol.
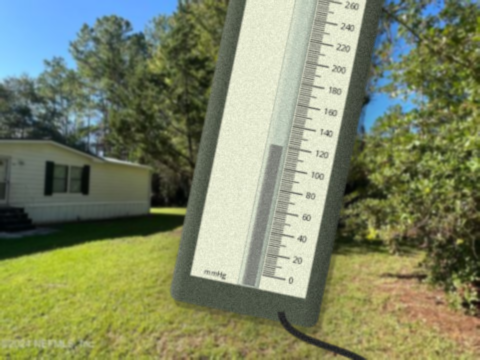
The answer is 120 mmHg
